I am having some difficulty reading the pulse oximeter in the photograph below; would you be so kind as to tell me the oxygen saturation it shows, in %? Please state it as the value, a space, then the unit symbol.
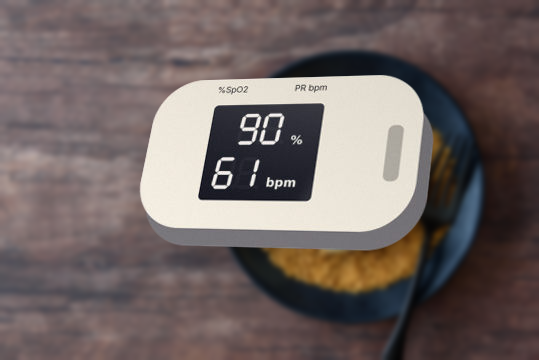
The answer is 90 %
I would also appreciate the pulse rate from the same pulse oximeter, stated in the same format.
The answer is 61 bpm
